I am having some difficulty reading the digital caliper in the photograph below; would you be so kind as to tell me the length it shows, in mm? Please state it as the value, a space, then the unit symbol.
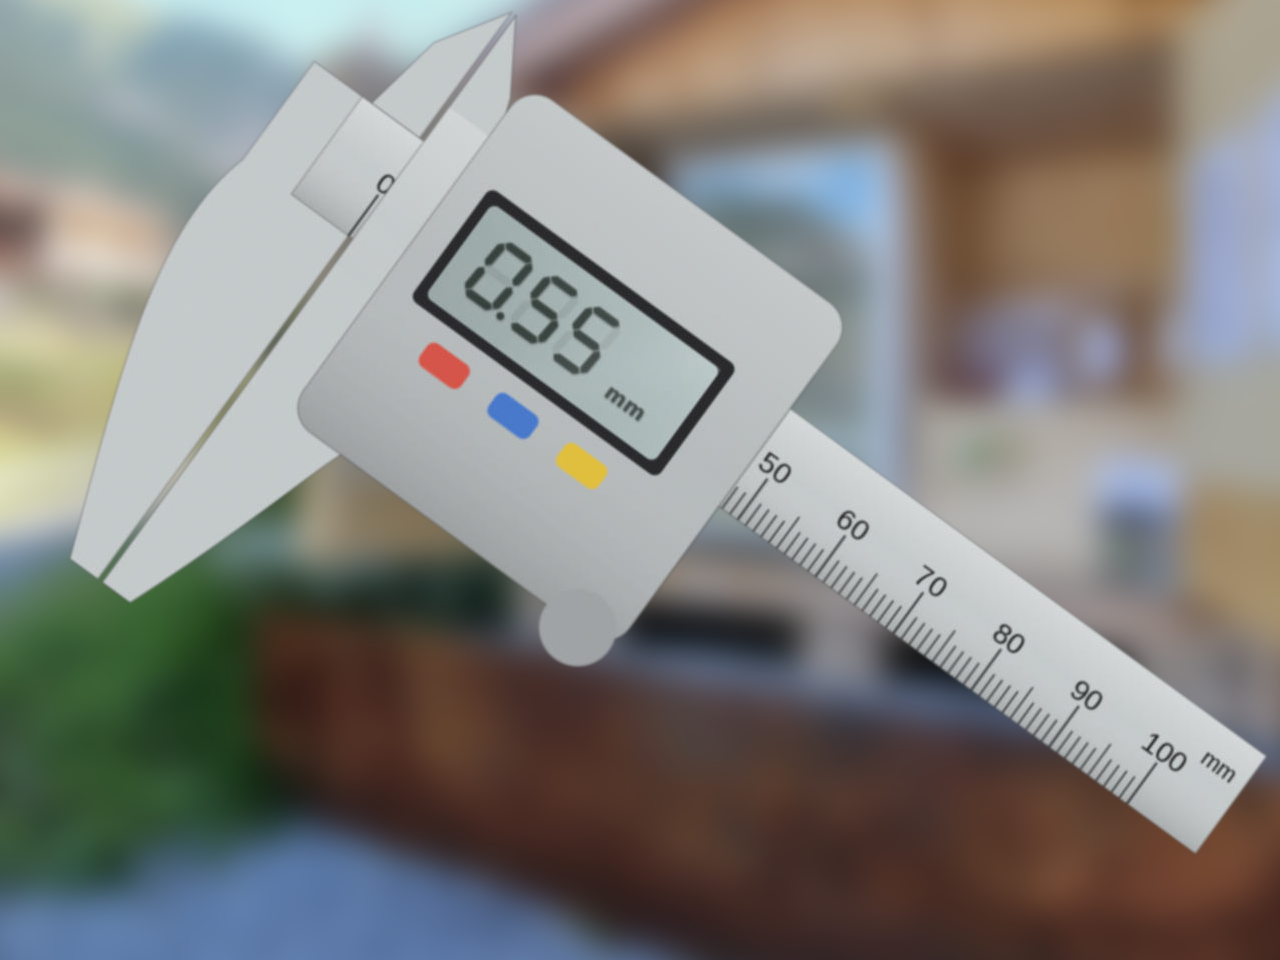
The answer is 0.55 mm
